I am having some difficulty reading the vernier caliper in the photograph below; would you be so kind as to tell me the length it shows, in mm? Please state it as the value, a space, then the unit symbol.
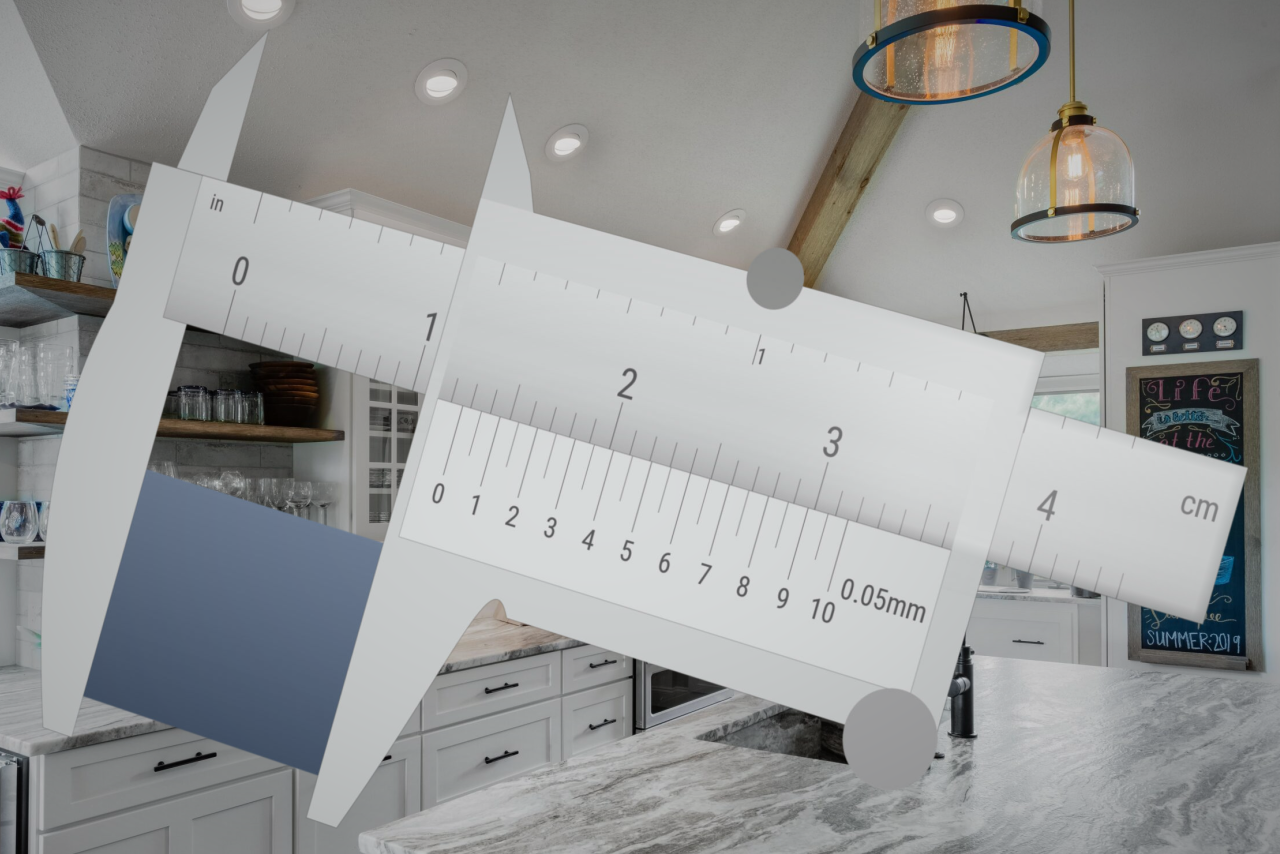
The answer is 12.6 mm
